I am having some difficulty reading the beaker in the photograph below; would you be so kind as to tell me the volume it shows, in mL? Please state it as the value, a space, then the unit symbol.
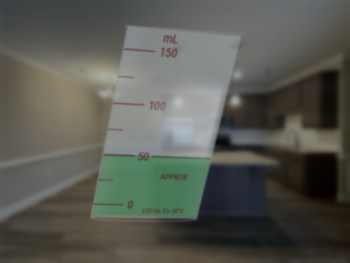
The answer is 50 mL
